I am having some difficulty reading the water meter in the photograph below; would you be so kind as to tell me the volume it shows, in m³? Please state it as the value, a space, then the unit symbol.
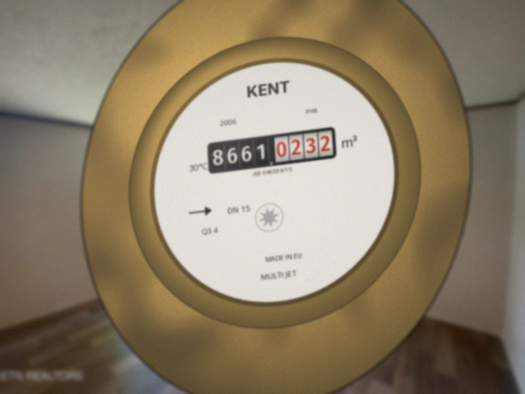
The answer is 8661.0232 m³
